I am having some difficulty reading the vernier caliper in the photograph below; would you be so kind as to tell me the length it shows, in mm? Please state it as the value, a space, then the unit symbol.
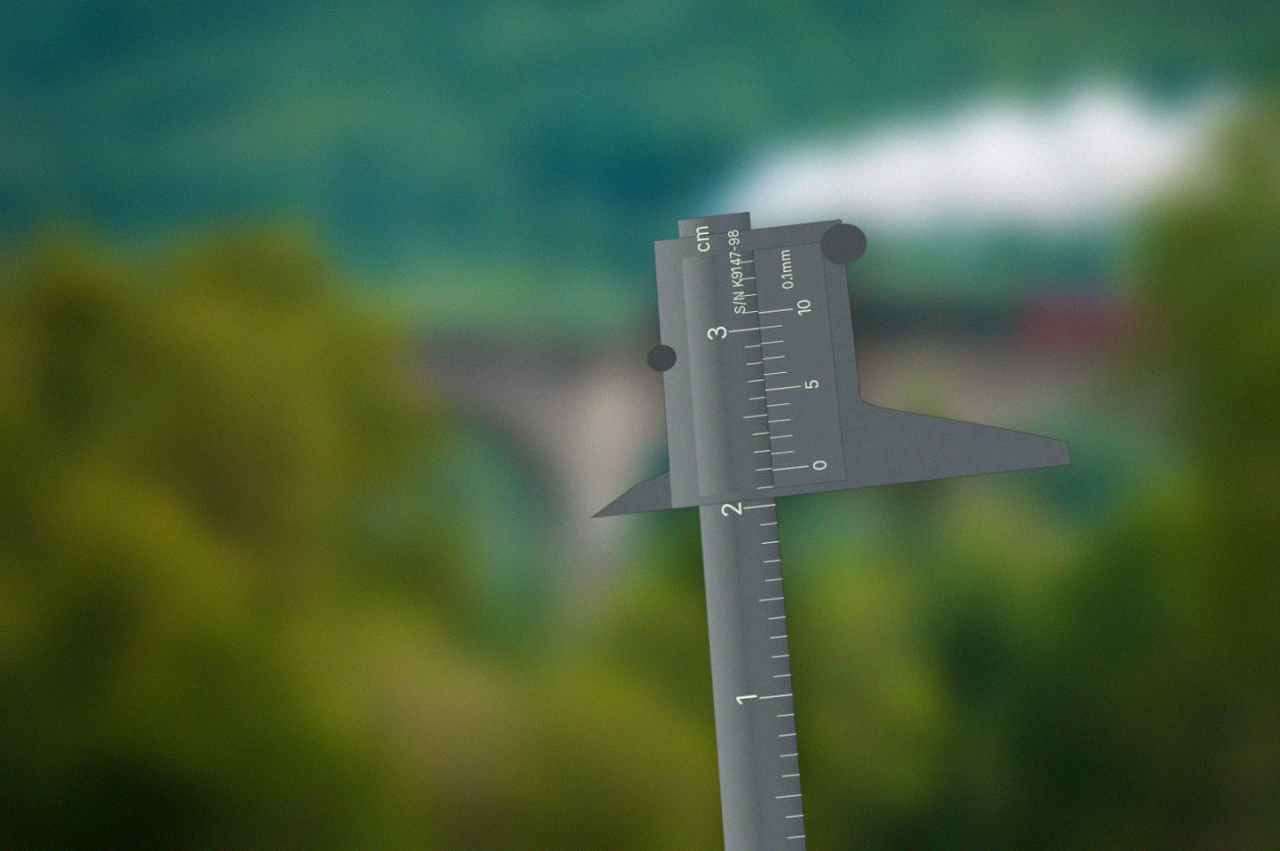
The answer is 21.9 mm
